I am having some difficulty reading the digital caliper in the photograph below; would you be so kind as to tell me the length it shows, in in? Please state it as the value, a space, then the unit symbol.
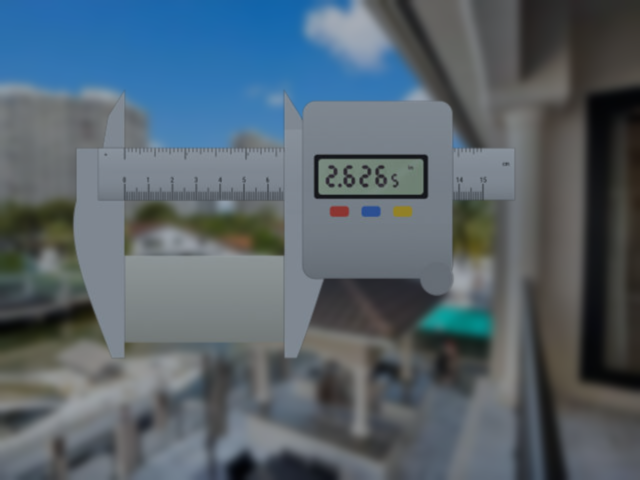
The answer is 2.6265 in
